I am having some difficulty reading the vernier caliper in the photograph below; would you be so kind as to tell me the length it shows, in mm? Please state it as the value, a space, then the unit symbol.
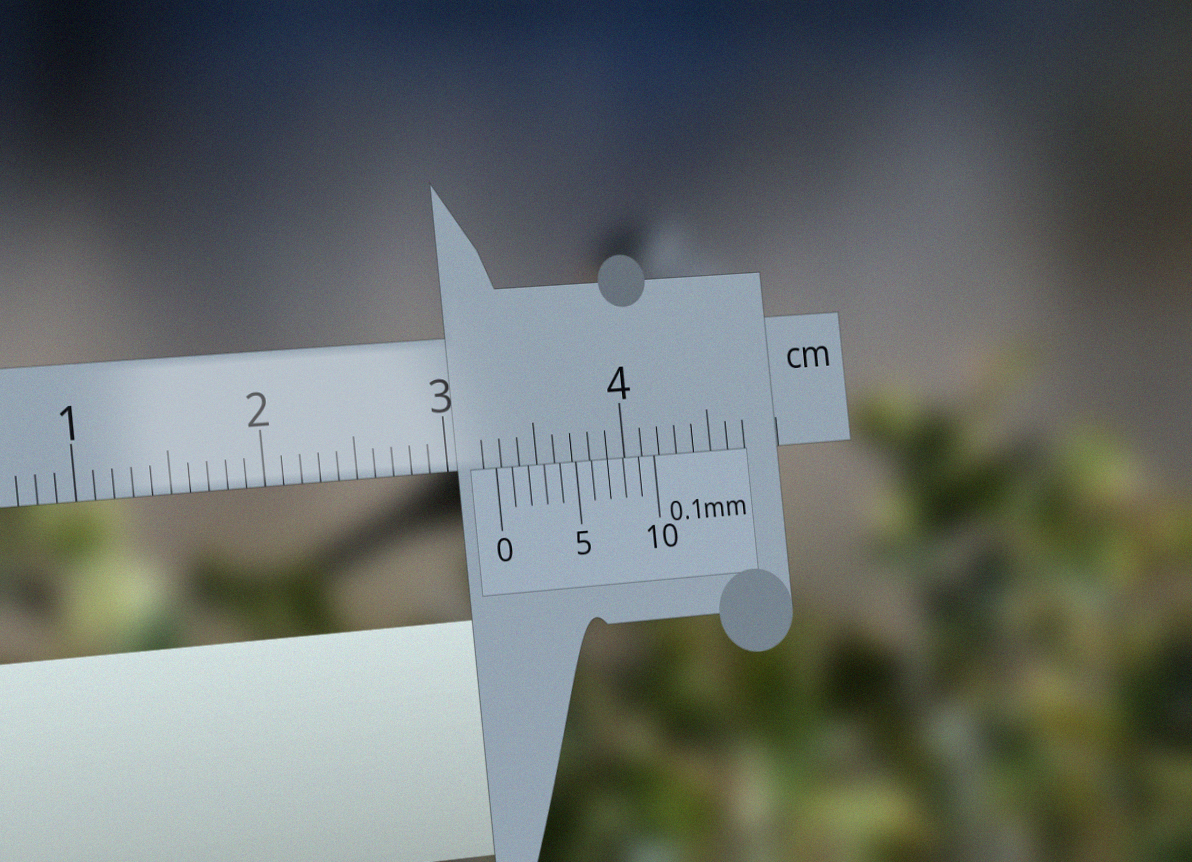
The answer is 32.7 mm
